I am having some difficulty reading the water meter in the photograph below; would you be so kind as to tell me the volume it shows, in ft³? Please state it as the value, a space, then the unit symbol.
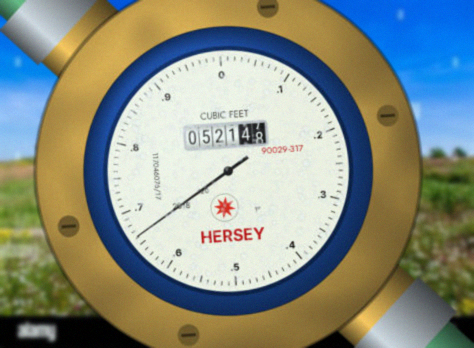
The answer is 52147.66 ft³
